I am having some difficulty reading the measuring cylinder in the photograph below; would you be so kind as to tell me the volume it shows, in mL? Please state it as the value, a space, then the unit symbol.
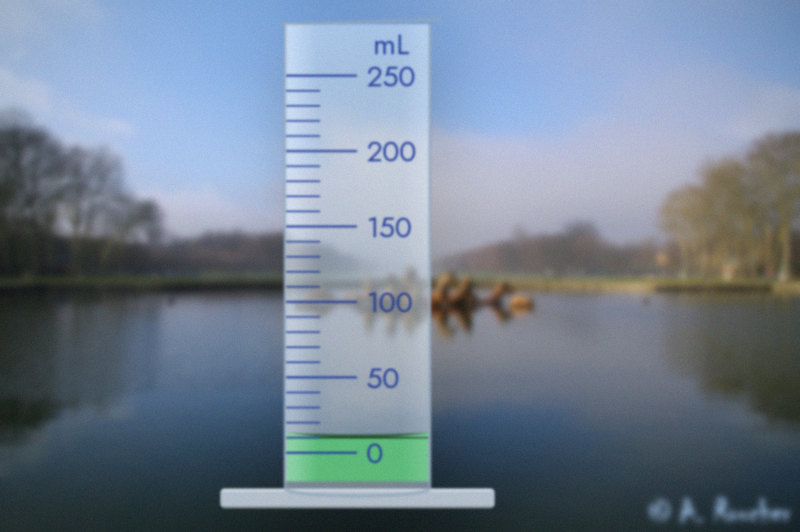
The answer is 10 mL
